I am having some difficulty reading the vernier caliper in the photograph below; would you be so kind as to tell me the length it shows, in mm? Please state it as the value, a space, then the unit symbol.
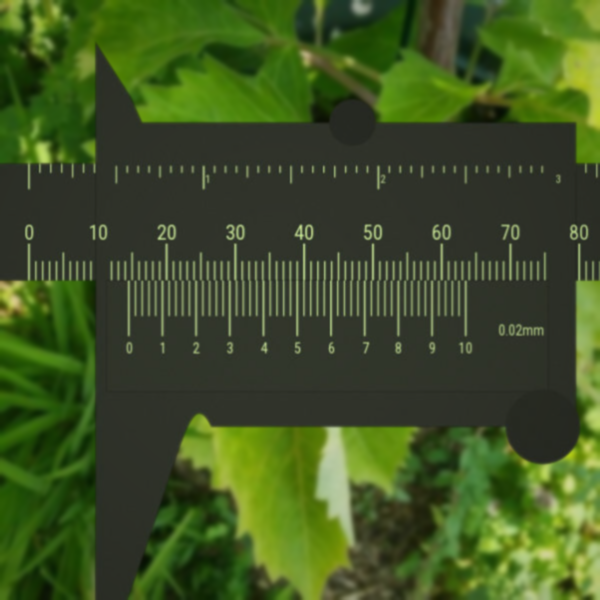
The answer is 14.5 mm
